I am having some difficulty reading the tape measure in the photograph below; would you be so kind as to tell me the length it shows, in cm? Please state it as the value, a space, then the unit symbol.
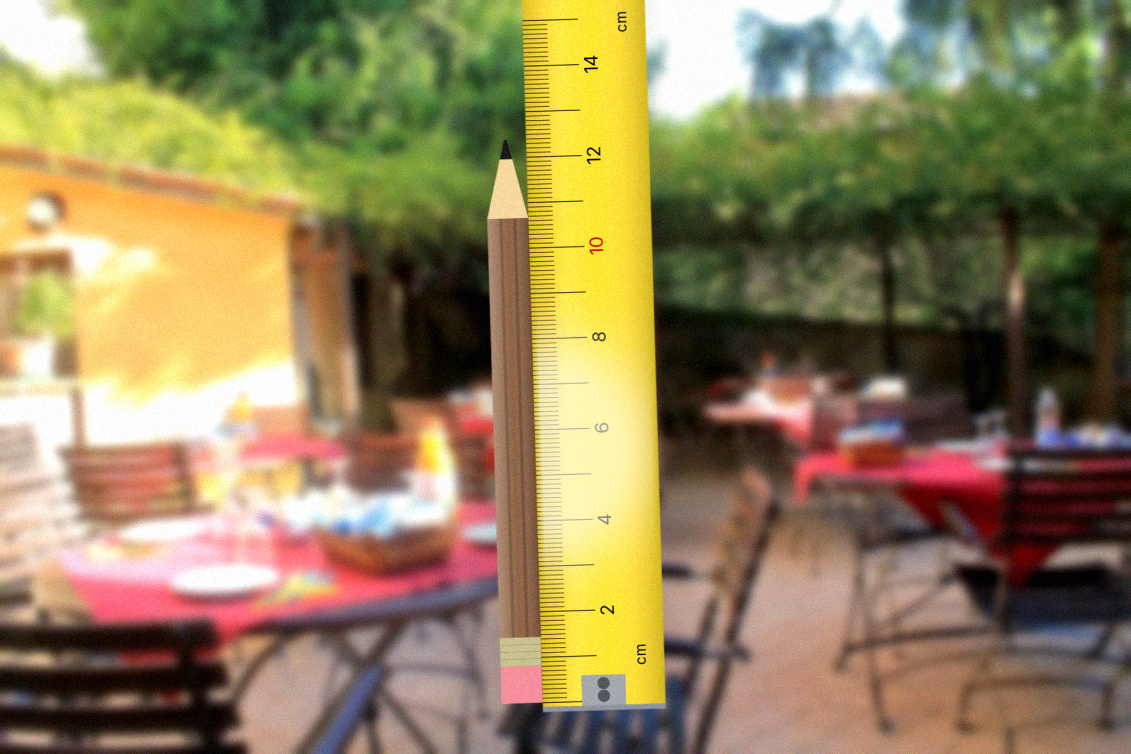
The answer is 12.4 cm
